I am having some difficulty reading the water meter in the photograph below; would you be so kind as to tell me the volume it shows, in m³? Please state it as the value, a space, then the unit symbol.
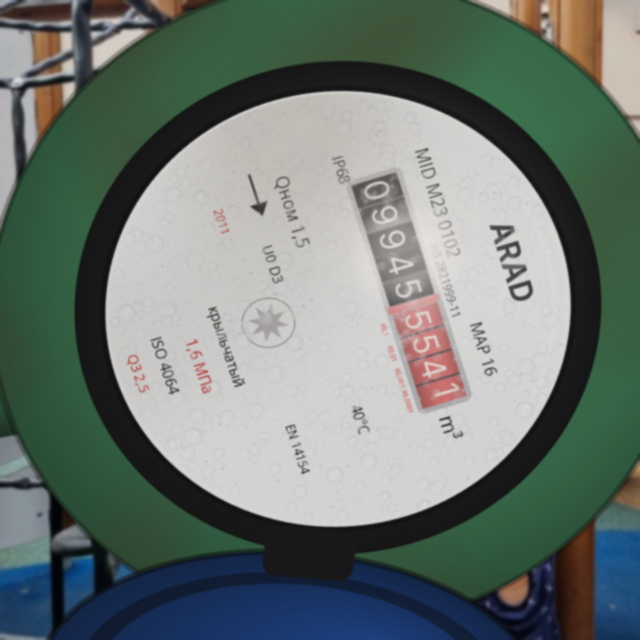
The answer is 9945.5541 m³
